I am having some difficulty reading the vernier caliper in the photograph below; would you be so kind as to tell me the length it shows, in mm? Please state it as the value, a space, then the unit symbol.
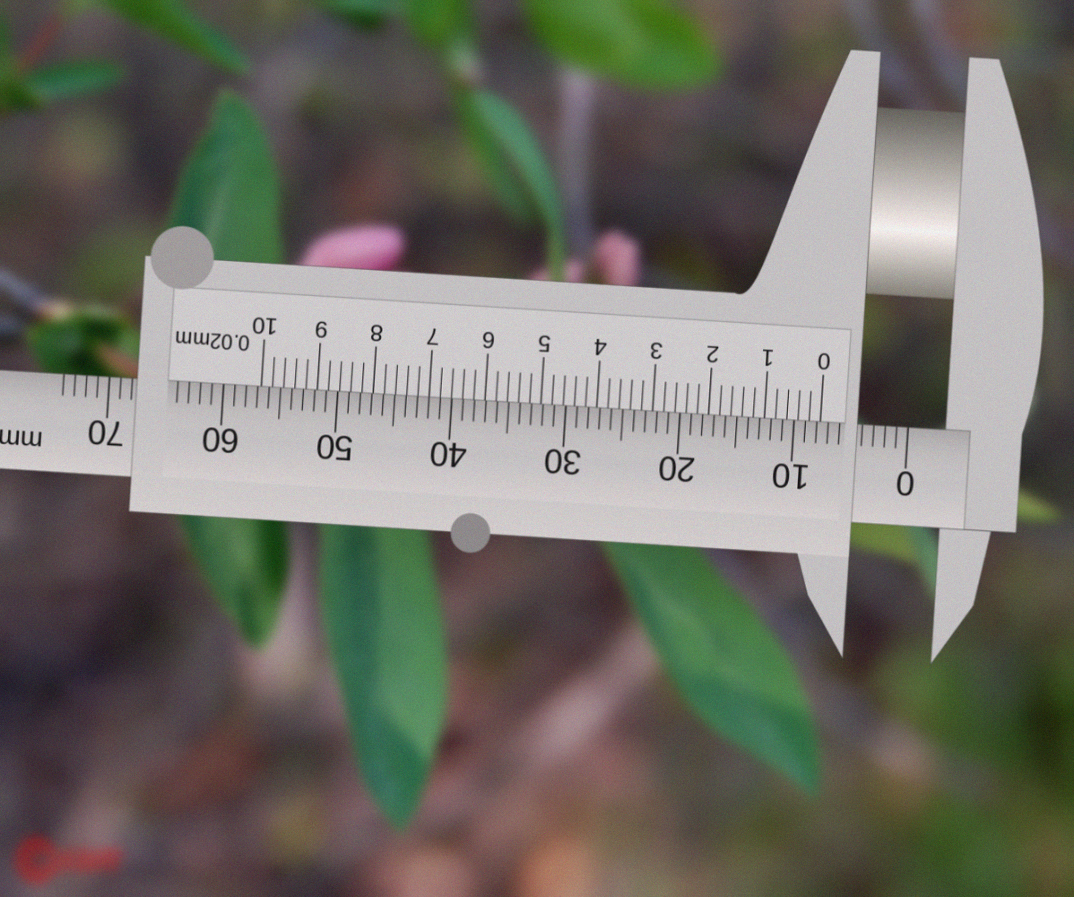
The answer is 7.7 mm
